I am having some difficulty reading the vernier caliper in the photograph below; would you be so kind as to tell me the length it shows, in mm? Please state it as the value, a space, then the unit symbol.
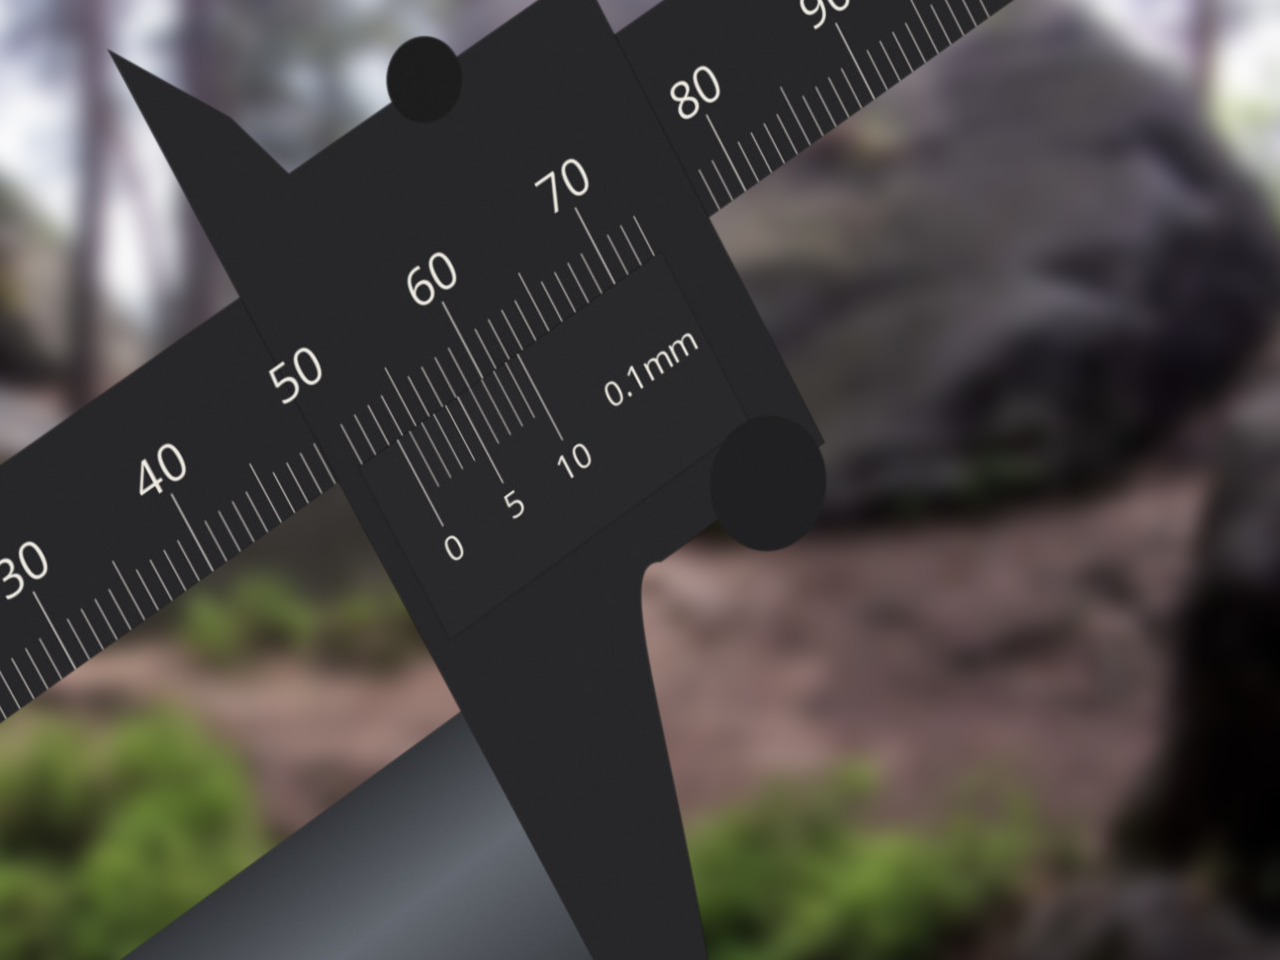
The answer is 53.6 mm
